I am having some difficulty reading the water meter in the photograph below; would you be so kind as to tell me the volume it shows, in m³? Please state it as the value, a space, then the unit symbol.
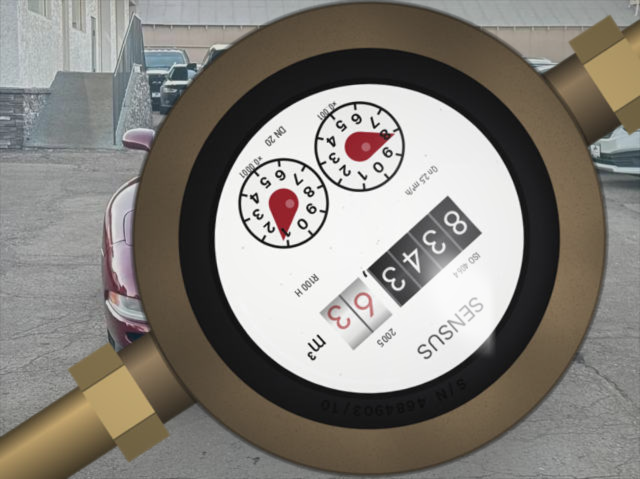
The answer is 8343.6281 m³
